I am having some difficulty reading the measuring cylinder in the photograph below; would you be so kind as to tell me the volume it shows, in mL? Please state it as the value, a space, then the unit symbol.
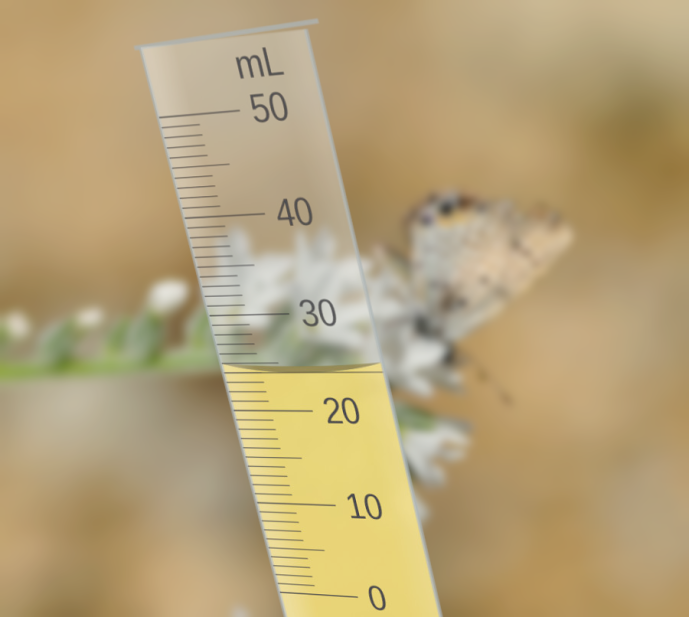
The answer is 24 mL
